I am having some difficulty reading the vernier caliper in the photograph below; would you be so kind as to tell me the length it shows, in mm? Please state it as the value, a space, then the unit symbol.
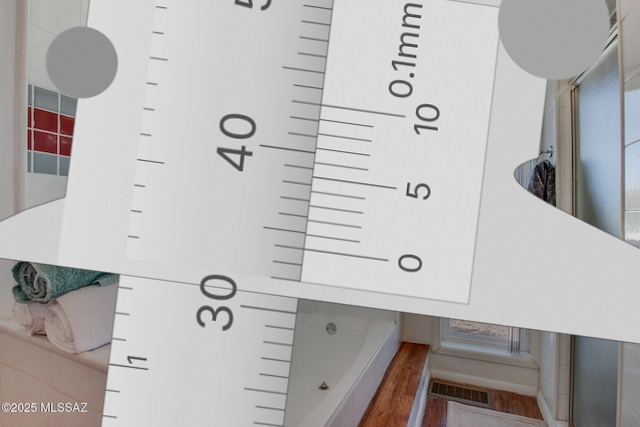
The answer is 34.0 mm
